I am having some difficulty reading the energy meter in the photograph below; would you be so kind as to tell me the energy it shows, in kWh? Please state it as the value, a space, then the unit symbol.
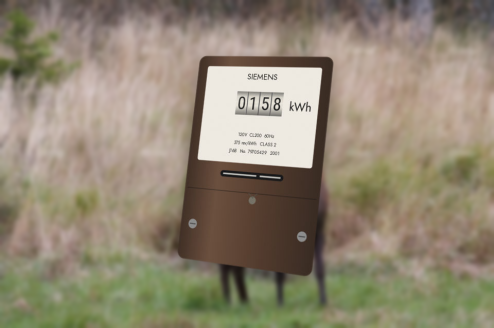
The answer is 158 kWh
